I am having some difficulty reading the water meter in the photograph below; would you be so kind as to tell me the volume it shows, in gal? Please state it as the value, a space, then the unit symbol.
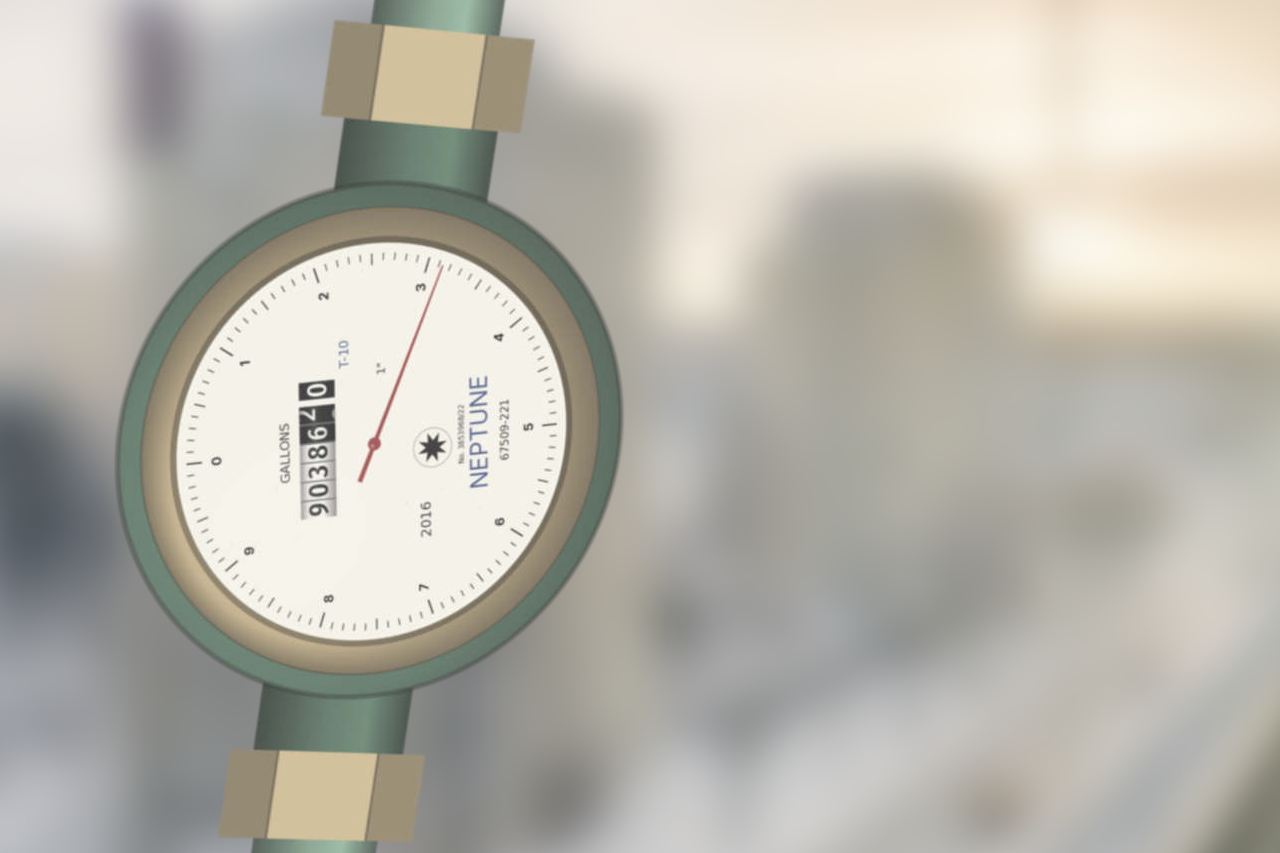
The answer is 9038623.1 gal
